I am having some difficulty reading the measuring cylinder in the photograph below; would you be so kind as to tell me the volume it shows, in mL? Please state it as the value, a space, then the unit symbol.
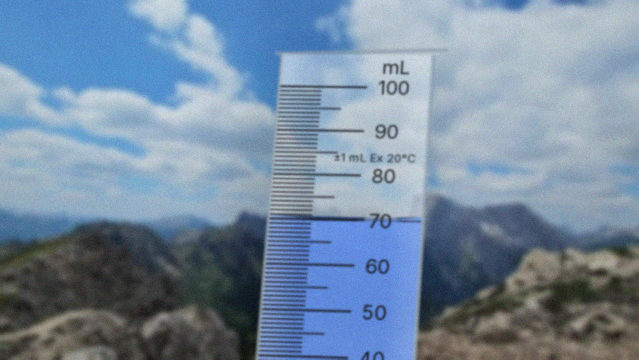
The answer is 70 mL
